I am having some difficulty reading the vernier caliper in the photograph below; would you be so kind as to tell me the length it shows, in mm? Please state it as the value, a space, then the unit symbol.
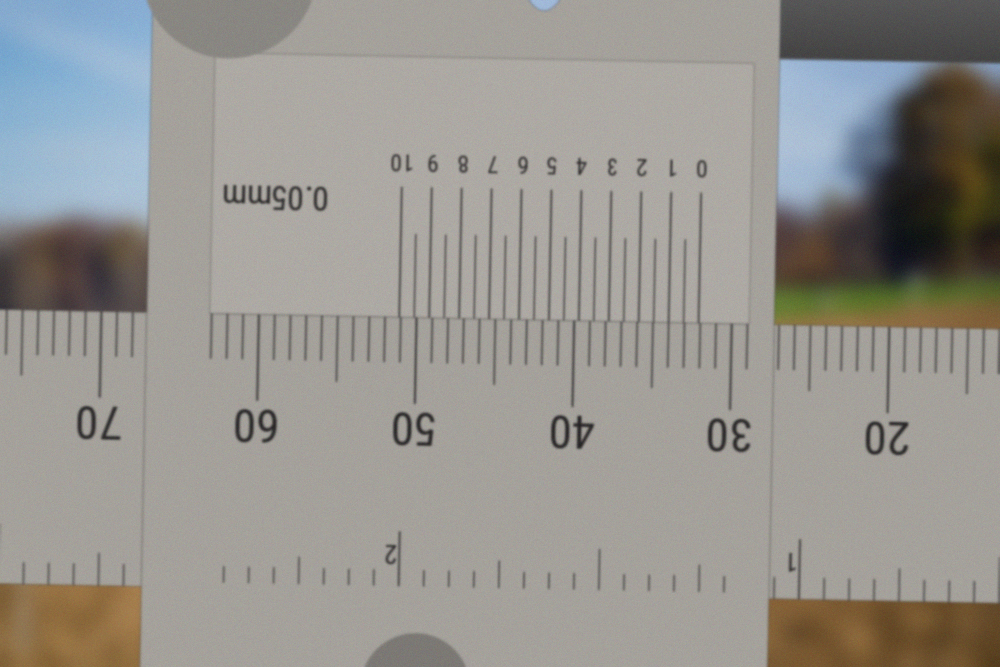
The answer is 32.1 mm
